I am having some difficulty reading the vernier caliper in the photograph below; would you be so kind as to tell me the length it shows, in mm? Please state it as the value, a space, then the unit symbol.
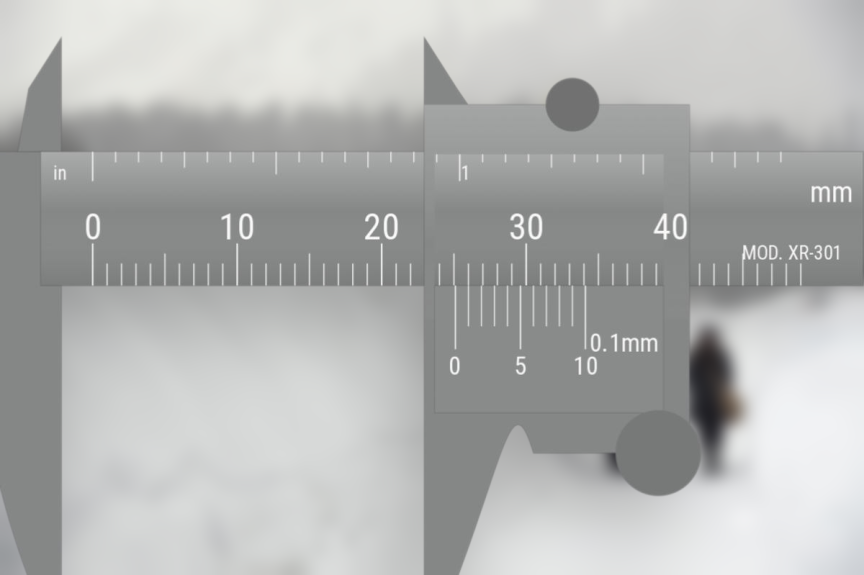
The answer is 25.1 mm
